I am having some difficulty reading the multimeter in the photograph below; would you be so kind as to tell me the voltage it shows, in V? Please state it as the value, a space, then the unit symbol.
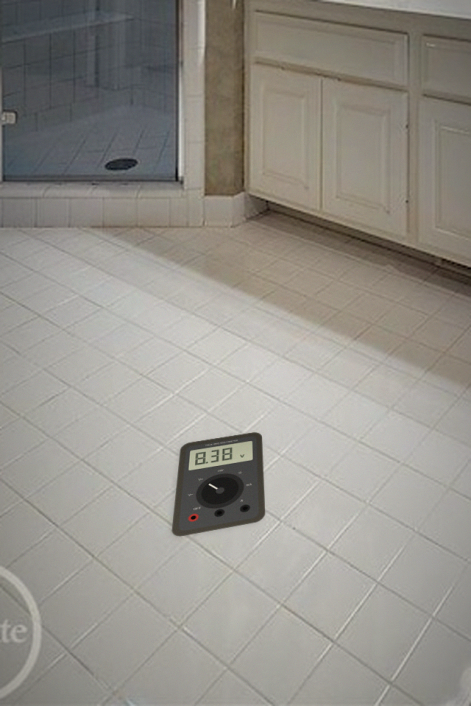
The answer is 8.38 V
